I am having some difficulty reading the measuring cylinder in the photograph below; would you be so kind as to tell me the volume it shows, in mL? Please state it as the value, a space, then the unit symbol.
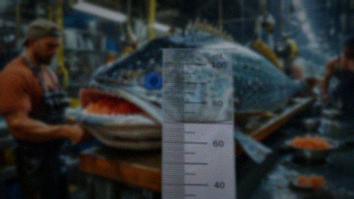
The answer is 70 mL
